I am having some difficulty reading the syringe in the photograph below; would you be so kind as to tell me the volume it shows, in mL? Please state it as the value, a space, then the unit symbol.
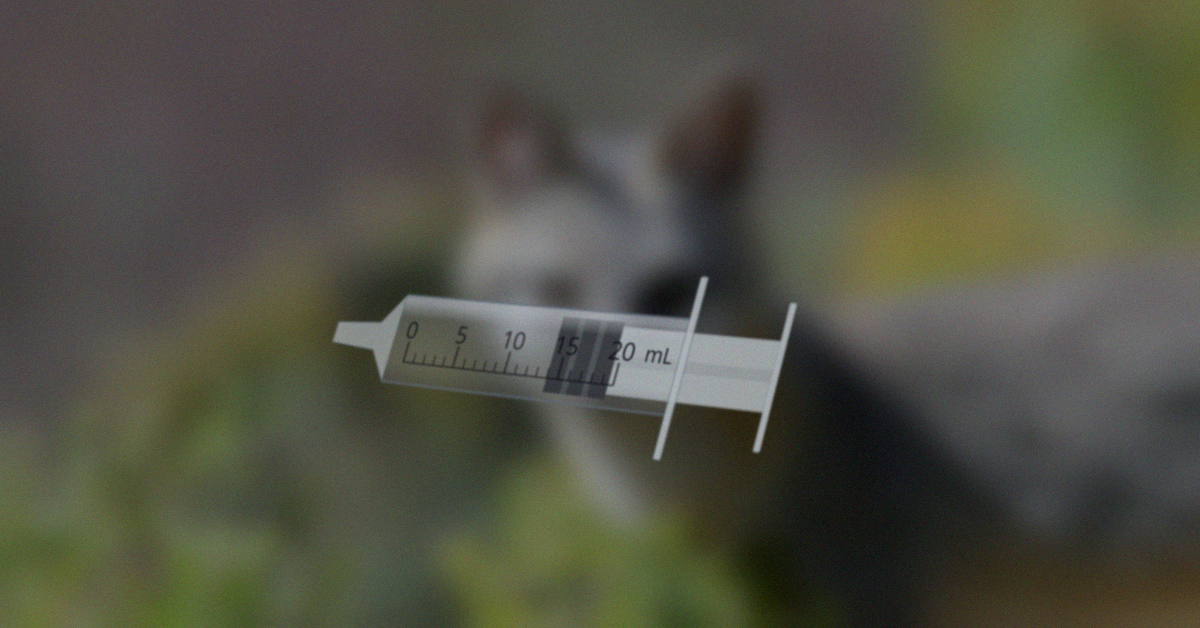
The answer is 14 mL
